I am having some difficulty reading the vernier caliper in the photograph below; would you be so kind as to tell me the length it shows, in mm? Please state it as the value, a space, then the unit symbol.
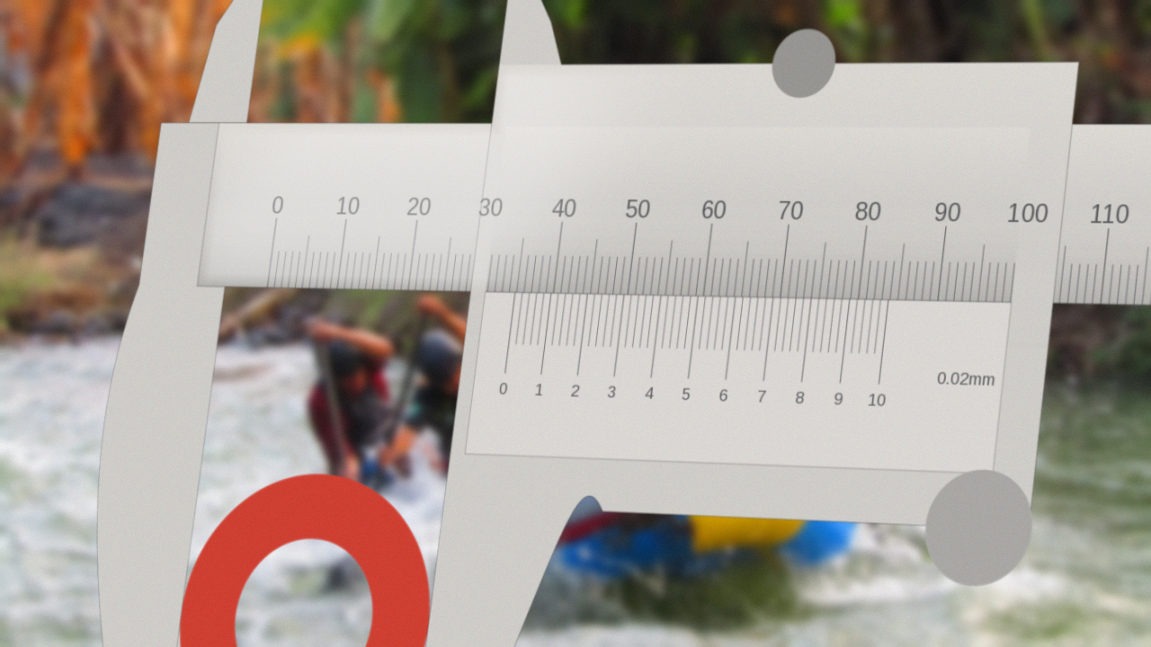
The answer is 34.8 mm
